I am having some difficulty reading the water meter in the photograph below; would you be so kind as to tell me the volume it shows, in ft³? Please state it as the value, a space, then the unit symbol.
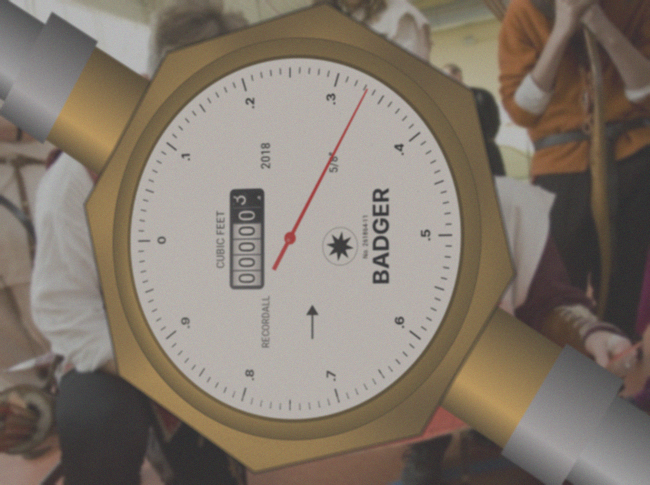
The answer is 3.33 ft³
